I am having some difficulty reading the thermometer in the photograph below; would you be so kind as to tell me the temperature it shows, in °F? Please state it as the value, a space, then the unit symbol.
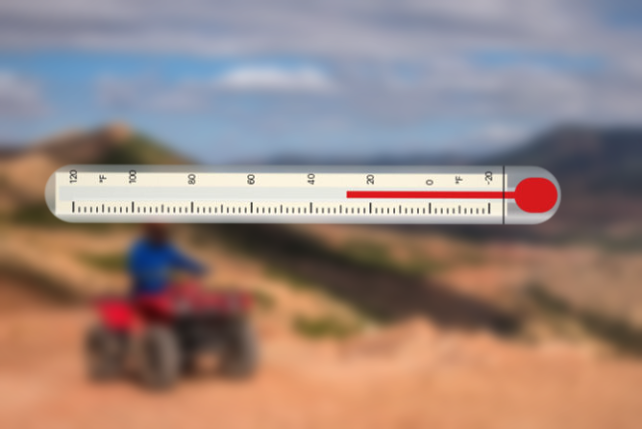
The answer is 28 °F
